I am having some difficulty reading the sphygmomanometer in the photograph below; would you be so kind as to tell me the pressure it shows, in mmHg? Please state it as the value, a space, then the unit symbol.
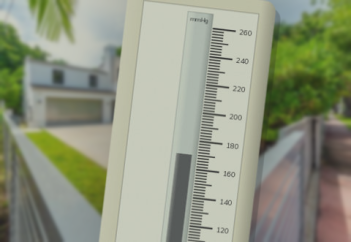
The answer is 170 mmHg
